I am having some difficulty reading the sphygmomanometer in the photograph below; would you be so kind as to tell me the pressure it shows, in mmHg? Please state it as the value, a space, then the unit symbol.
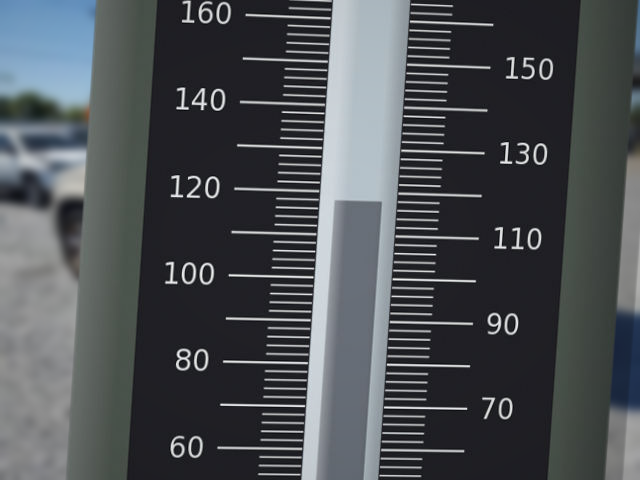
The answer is 118 mmHg
